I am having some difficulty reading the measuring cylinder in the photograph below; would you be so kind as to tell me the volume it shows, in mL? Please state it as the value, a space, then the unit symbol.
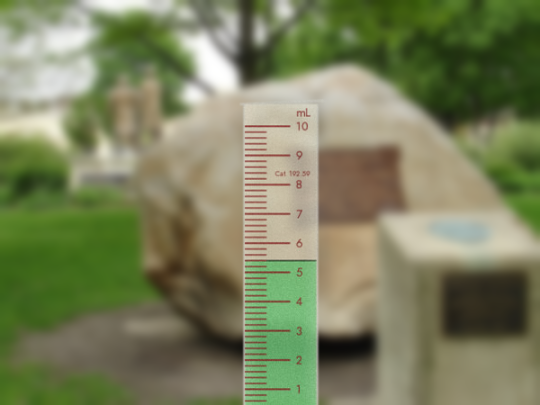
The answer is 5.4 mL
